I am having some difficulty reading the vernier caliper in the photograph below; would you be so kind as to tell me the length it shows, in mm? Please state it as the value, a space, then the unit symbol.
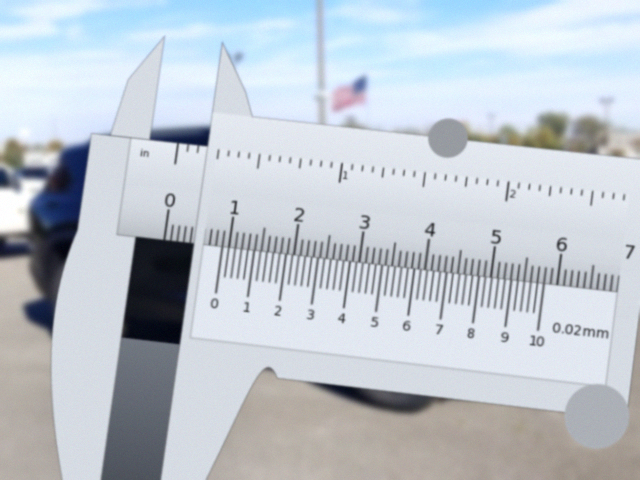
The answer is 9.0 mm
